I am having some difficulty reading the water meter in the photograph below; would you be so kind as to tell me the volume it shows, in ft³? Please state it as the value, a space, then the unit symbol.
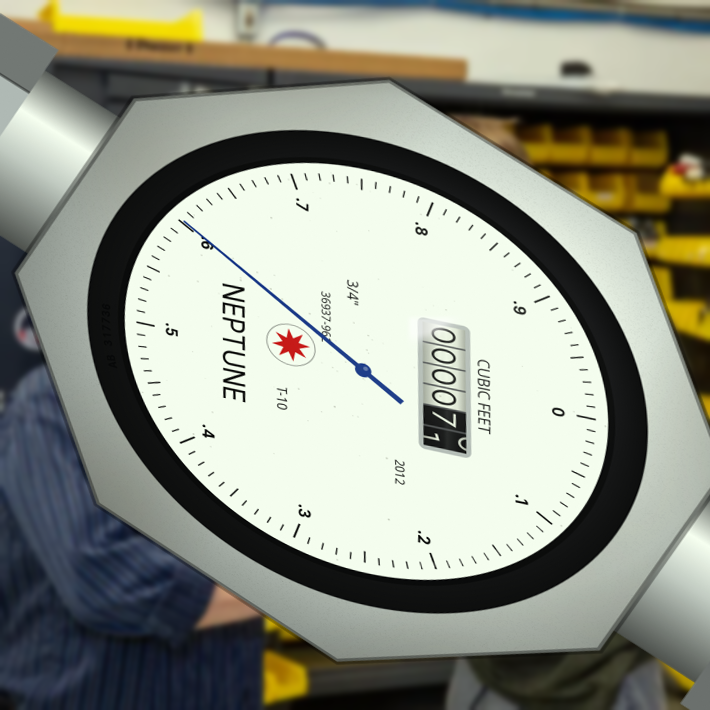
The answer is 70.60 ft³
